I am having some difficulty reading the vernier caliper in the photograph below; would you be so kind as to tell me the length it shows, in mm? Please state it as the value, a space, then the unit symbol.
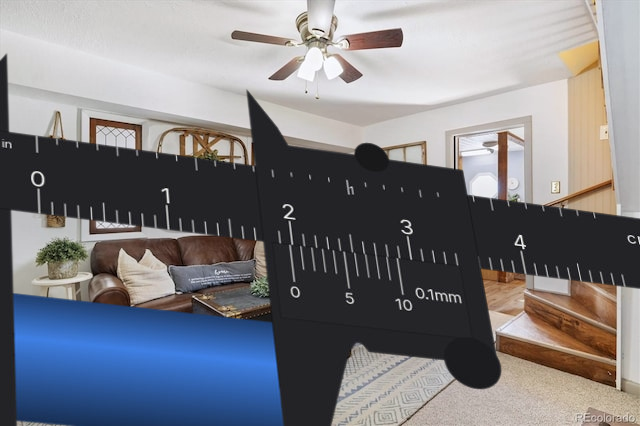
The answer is 19.8 mm
